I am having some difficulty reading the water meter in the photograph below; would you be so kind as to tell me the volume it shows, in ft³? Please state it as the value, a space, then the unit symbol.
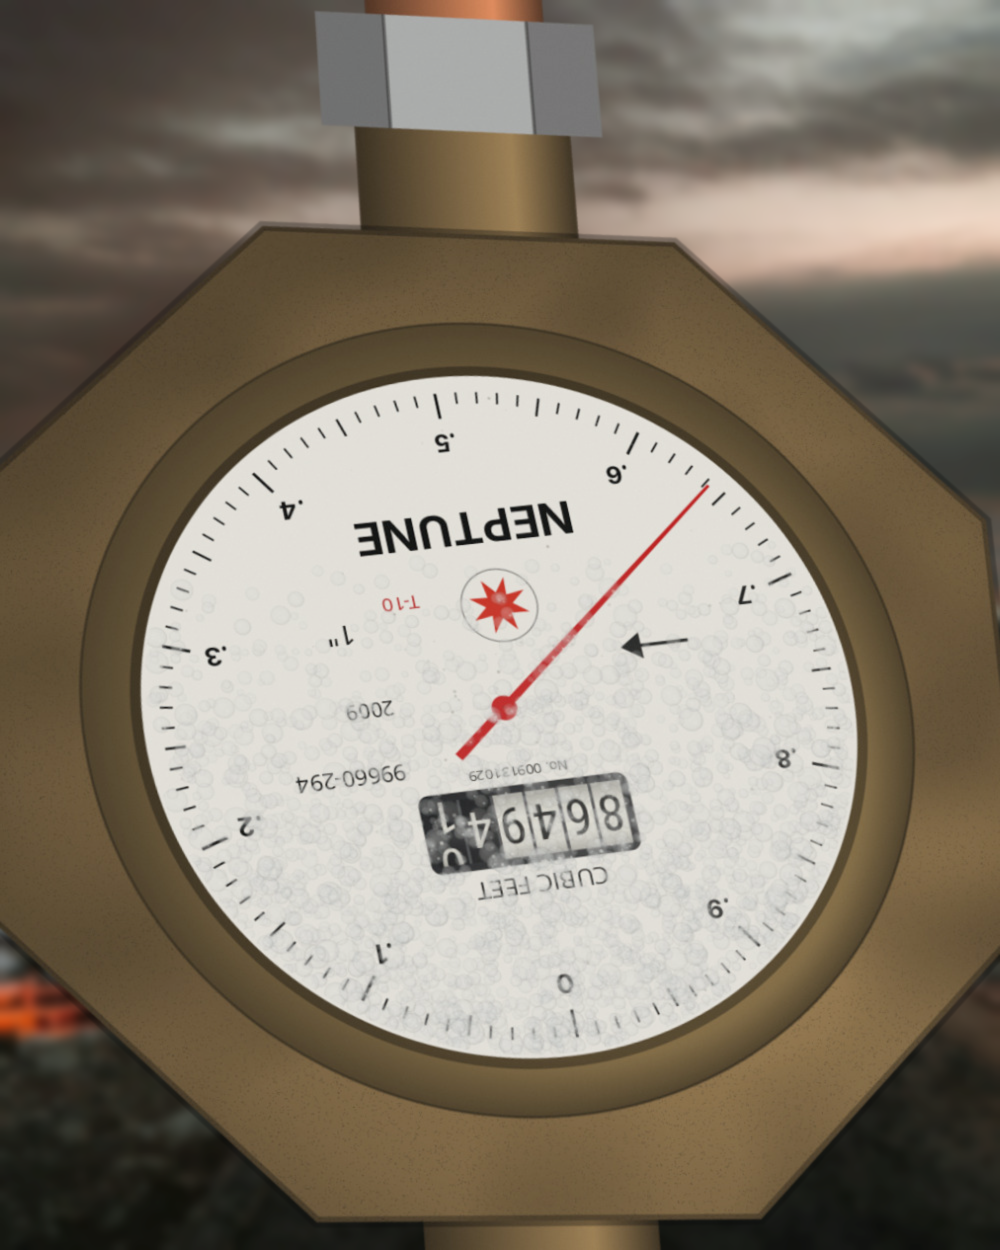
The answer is 864940.64 ft³
